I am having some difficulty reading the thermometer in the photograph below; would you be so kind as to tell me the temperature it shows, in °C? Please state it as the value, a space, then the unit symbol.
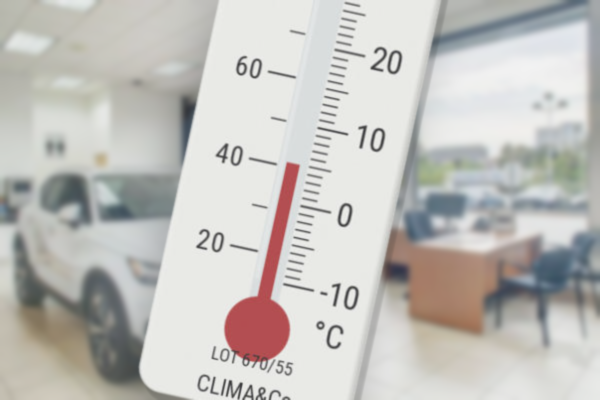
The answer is 5 °C
